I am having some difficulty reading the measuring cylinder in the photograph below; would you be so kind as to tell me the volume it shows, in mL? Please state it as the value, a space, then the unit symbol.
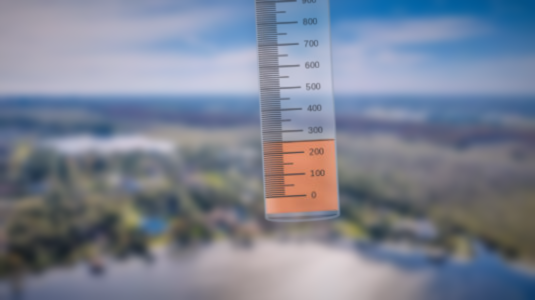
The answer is 250 mL
